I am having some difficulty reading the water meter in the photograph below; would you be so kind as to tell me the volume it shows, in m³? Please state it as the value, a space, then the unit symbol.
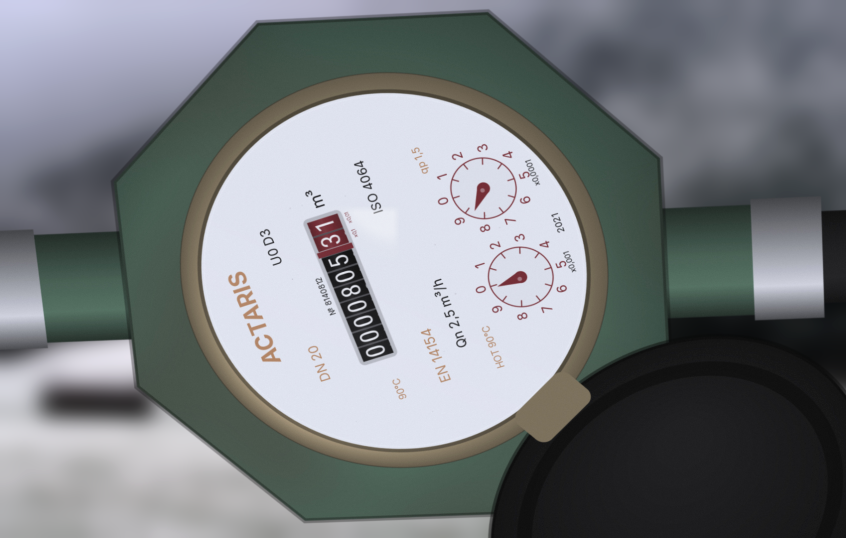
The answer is 805.3098 m³
